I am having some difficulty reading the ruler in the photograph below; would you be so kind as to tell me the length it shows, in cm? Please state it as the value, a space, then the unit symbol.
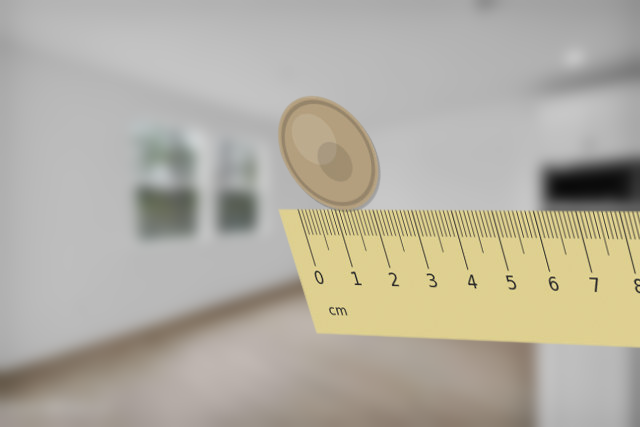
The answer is 2.5 cm
